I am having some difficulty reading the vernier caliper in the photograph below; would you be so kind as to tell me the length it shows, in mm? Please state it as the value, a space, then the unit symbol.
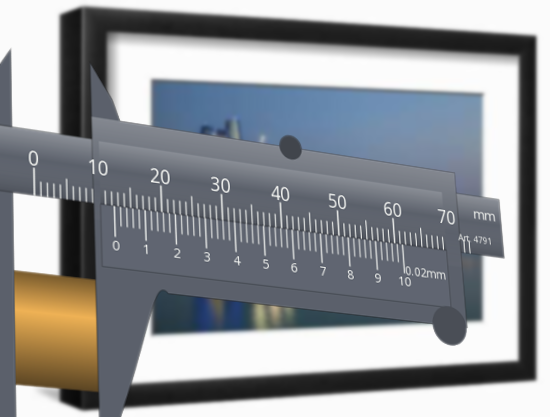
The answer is 12.4 mm
